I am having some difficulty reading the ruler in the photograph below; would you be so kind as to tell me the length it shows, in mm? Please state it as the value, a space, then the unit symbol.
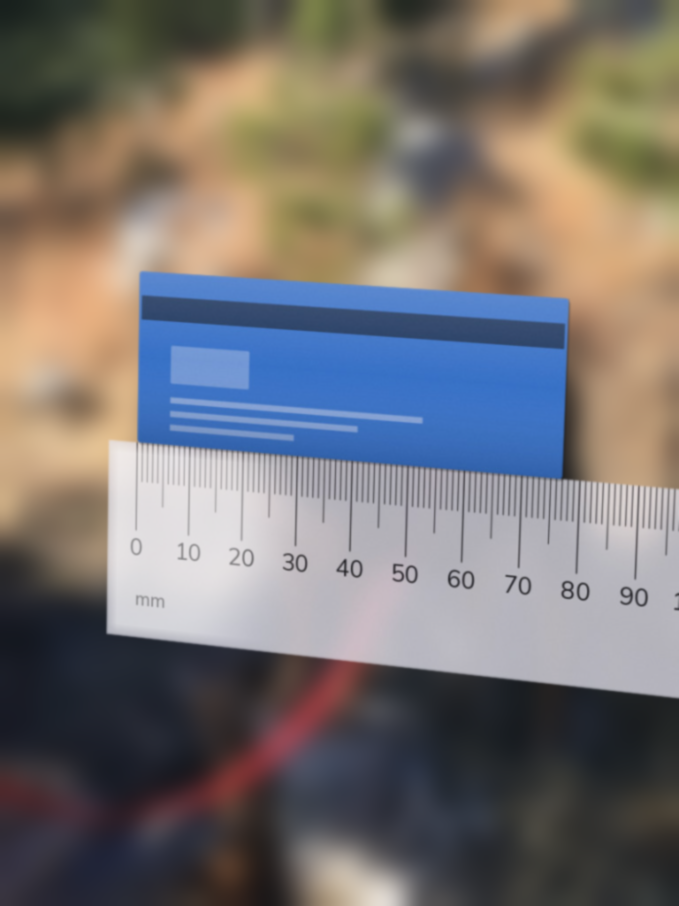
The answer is 77 mm
